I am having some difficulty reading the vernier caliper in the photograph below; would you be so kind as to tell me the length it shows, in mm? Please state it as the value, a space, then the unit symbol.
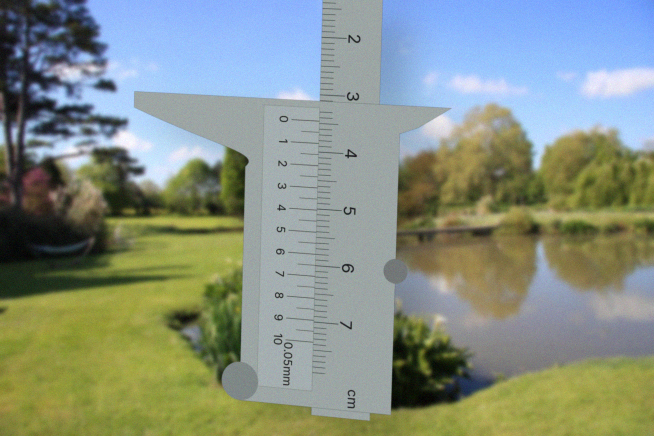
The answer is 34.6 mm
